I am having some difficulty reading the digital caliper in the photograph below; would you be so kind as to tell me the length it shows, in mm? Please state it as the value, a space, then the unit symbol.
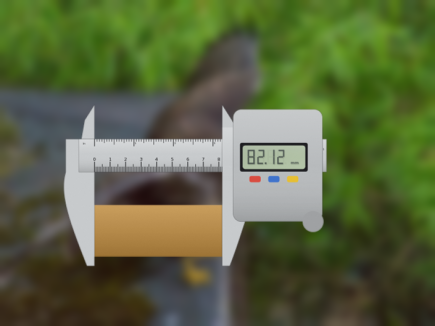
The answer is 82.12 mm
